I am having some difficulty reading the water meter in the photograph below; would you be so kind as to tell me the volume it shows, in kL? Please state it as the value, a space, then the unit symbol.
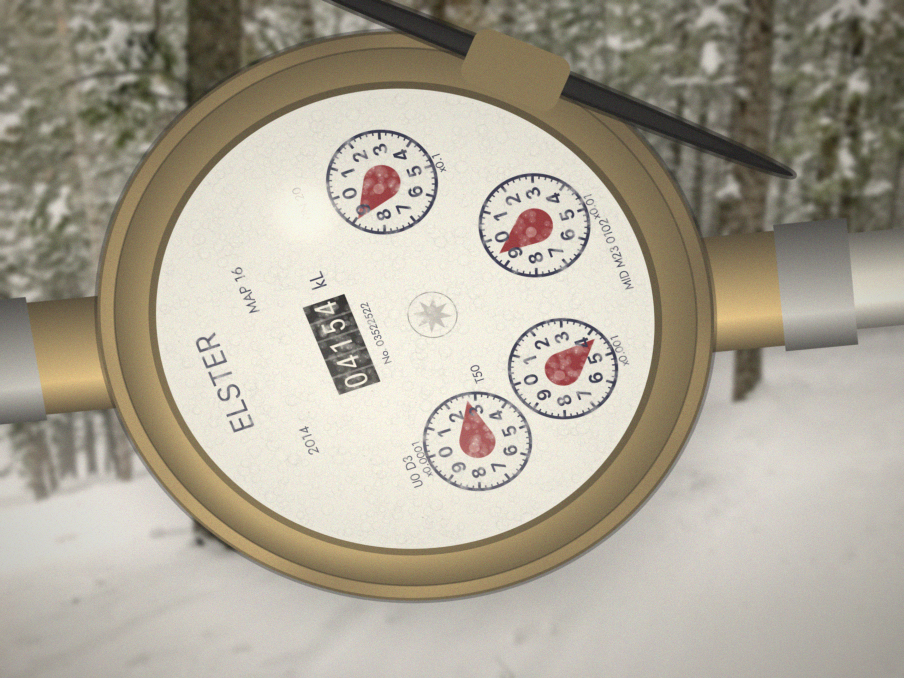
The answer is 4154.8942 kL
